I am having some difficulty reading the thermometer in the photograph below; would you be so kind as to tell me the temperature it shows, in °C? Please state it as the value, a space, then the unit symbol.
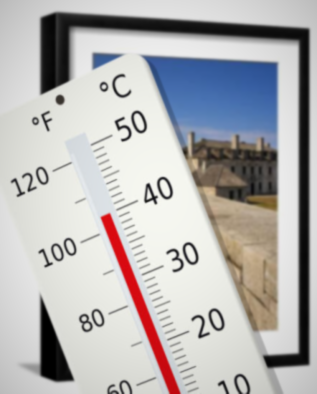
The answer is 40 °C
